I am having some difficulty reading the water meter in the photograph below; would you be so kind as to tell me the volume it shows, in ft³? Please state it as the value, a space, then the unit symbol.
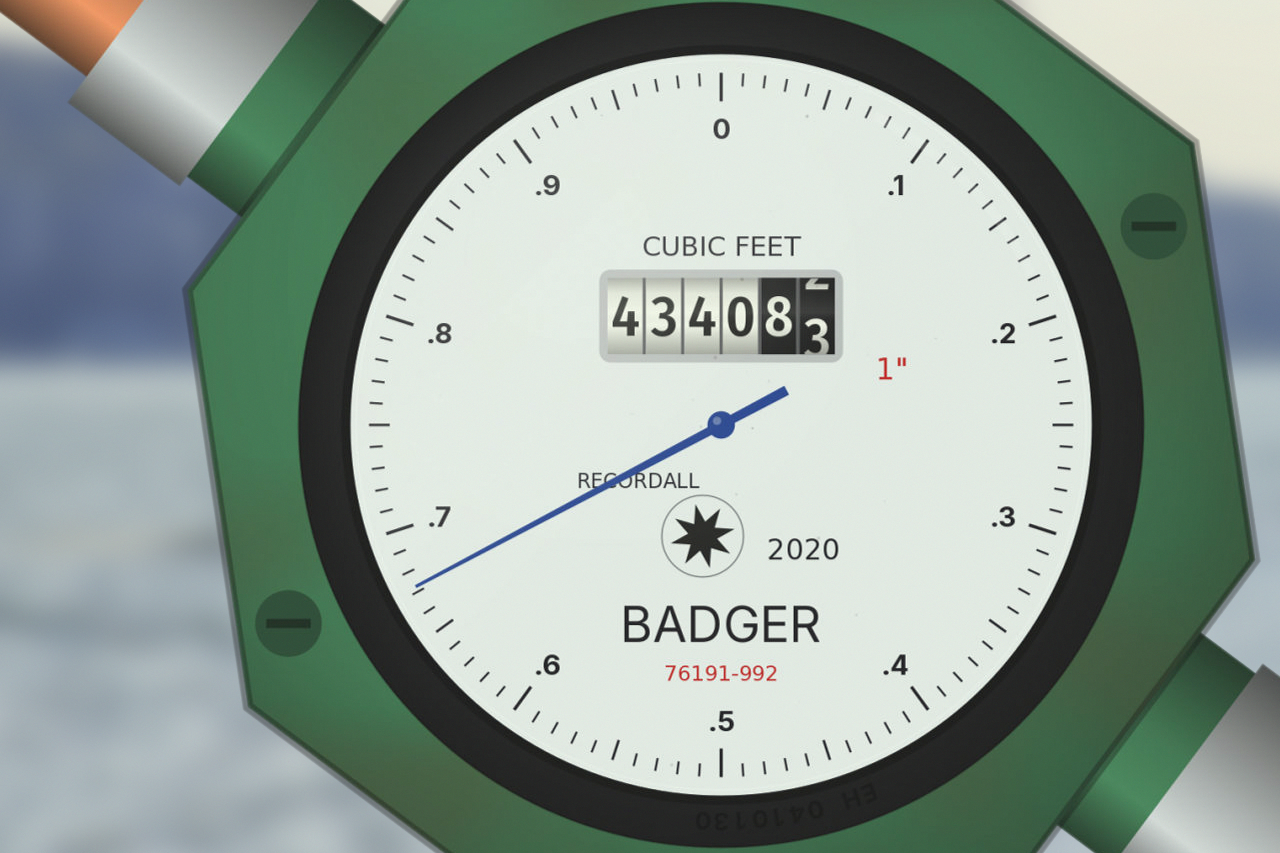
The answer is 434082.67 ft³
